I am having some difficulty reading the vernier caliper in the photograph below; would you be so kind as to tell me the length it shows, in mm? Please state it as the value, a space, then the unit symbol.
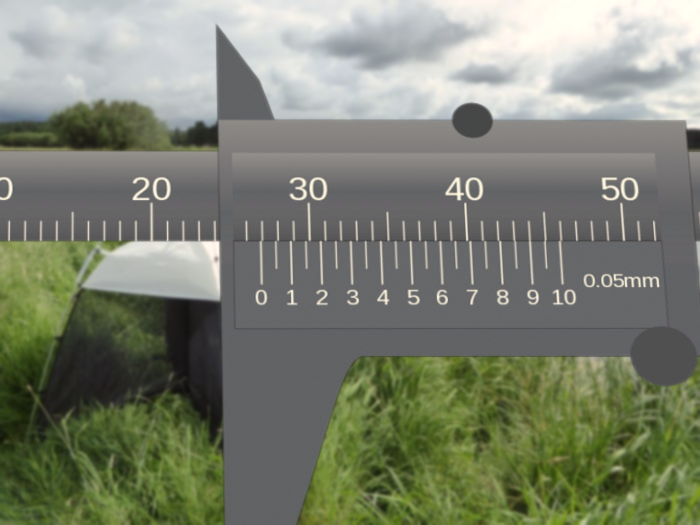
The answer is 26.9 mm
